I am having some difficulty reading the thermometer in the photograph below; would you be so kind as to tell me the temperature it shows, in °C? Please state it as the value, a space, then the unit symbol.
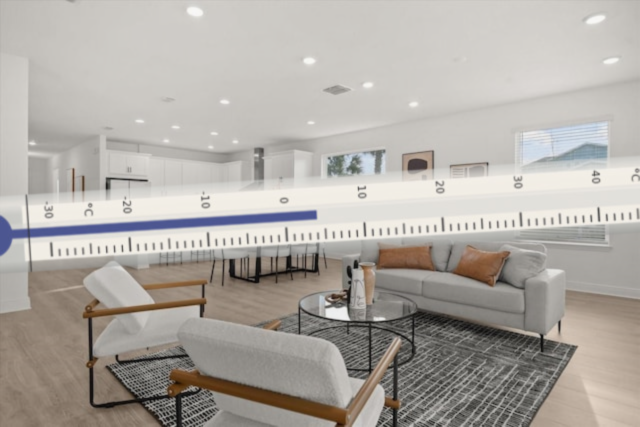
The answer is 4 °C
